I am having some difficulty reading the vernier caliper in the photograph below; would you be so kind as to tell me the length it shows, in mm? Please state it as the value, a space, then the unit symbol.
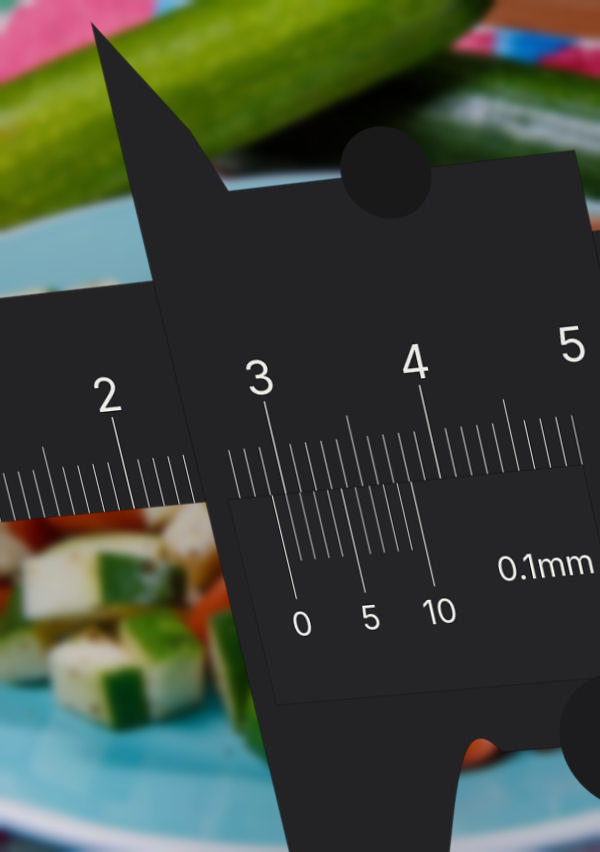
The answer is 29.1 mm
